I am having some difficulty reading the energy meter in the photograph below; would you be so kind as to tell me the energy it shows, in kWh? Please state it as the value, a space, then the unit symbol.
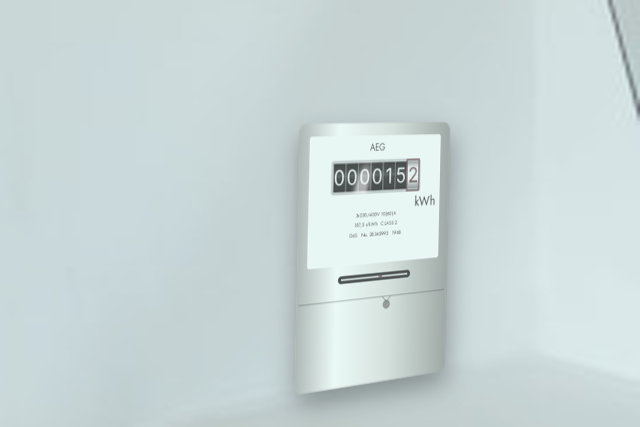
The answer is 15.2 kWh
